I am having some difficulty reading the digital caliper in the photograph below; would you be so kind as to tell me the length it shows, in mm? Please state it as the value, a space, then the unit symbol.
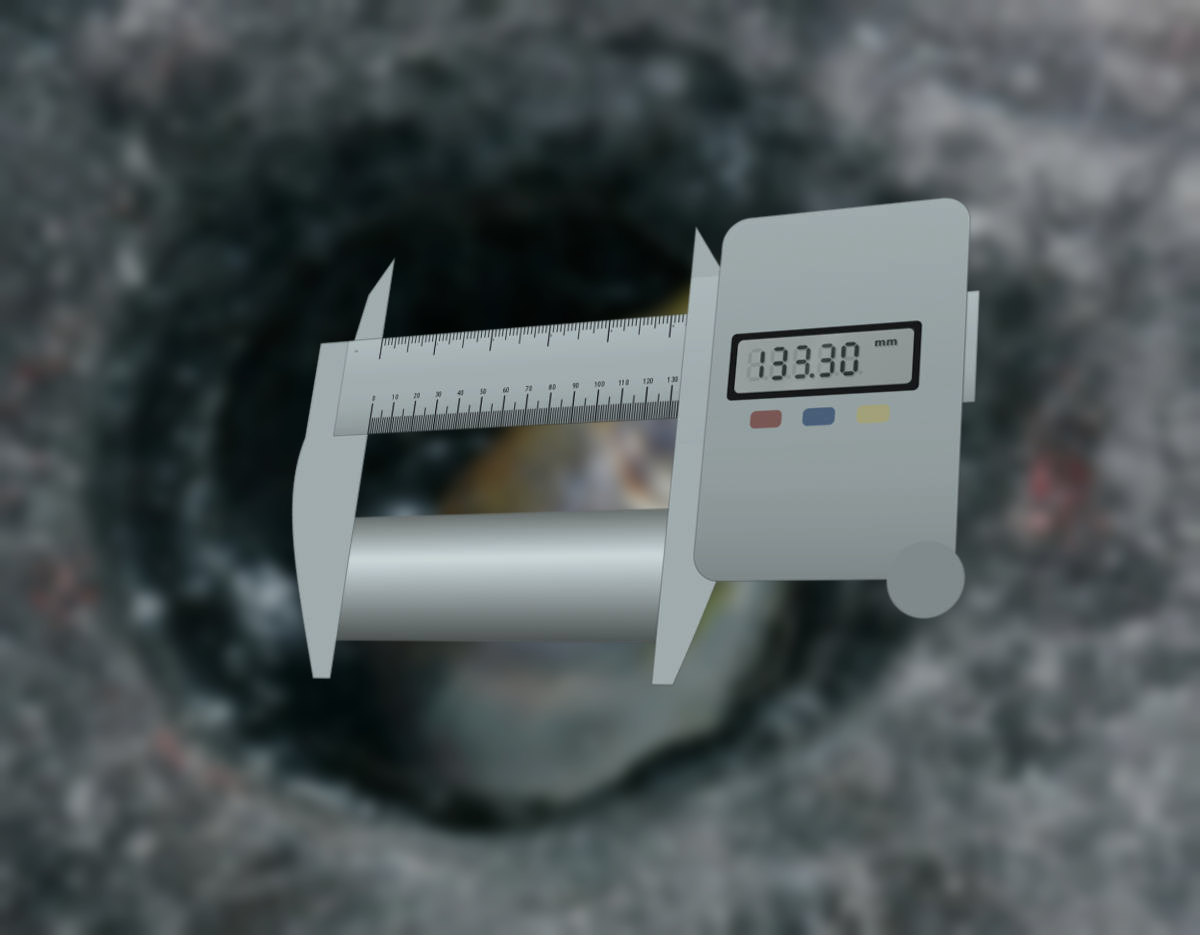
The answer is 133.30 mm
